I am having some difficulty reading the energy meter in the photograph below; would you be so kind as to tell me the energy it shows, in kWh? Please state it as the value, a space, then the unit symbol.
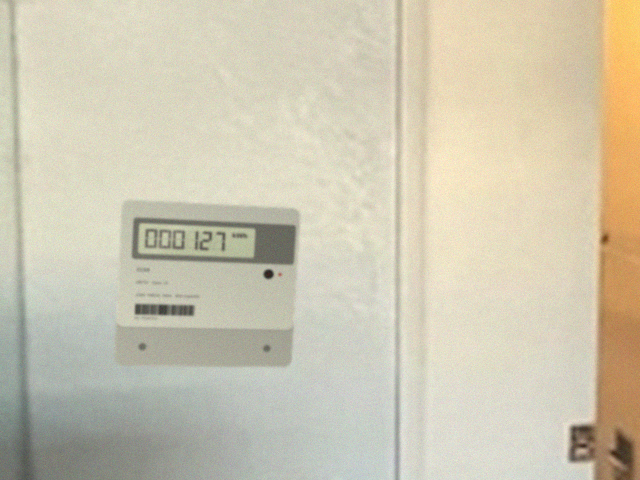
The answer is 127 kWh
